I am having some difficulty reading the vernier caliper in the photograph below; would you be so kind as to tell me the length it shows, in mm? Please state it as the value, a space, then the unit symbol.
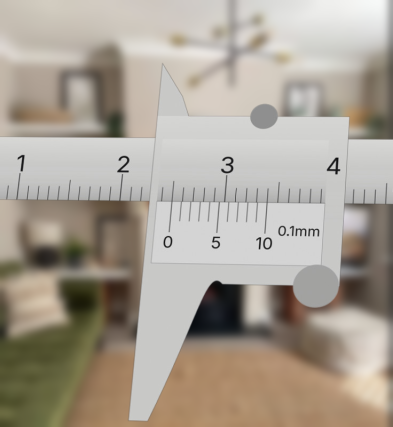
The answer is 25.0 mm
